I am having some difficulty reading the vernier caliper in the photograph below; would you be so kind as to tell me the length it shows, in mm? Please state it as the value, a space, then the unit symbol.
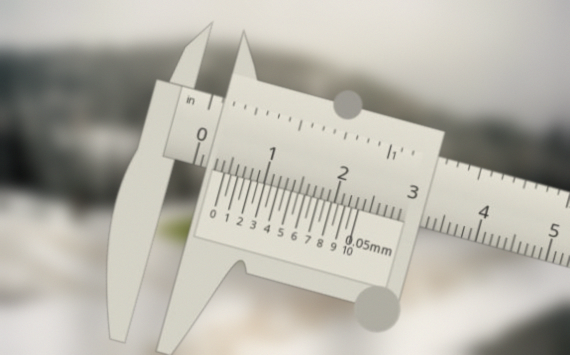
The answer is 4.4 mm
